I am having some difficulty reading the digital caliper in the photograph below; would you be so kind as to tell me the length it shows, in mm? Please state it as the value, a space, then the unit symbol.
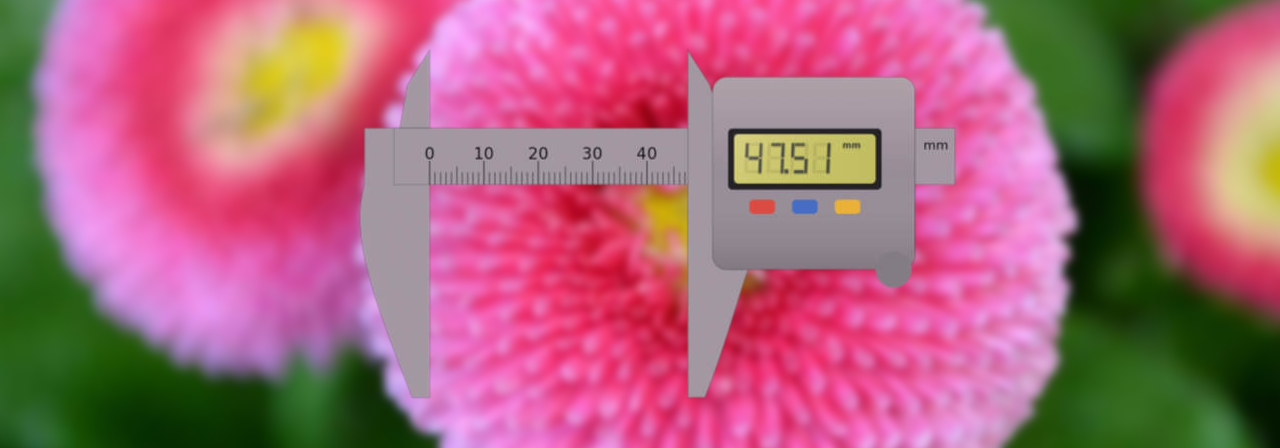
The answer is 47.51 mm
